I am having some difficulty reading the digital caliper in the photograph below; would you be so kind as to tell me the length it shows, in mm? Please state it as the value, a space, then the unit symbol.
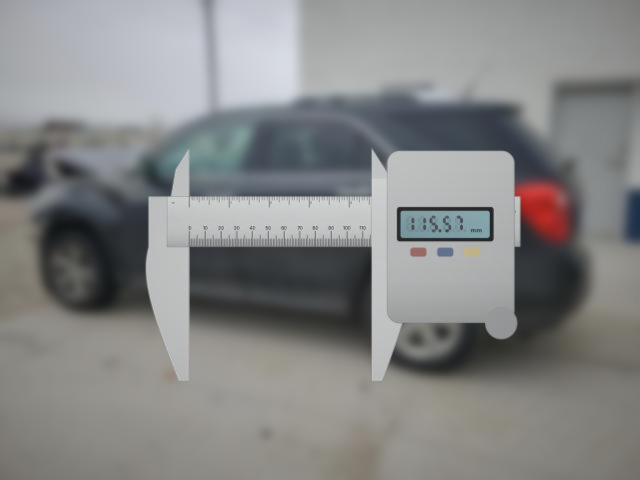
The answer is 115.57 mm
